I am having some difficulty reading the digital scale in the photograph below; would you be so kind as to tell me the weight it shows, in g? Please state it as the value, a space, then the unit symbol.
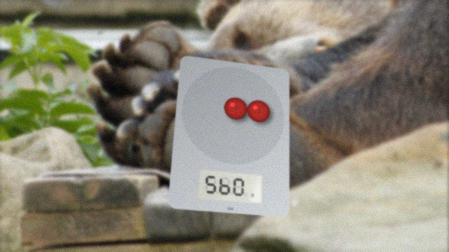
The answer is 560 g
